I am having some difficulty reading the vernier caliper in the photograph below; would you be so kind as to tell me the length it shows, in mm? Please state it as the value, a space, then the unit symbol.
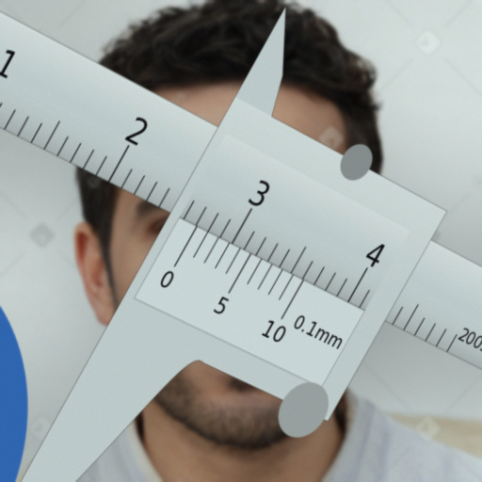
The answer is 27.1 mm
